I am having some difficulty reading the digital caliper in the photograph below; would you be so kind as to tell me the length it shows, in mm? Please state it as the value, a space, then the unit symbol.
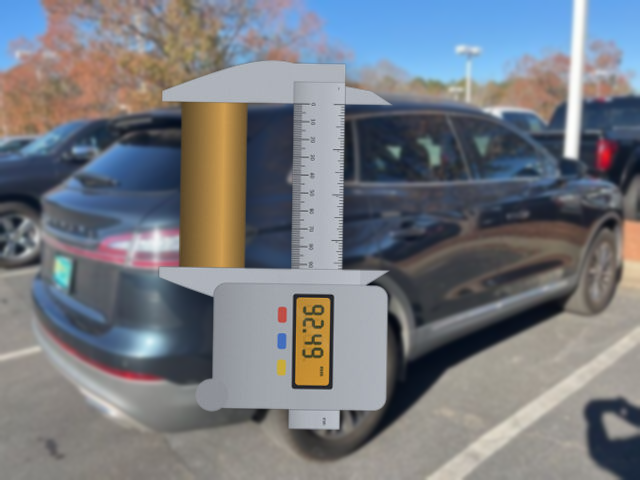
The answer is 92.49 mm
